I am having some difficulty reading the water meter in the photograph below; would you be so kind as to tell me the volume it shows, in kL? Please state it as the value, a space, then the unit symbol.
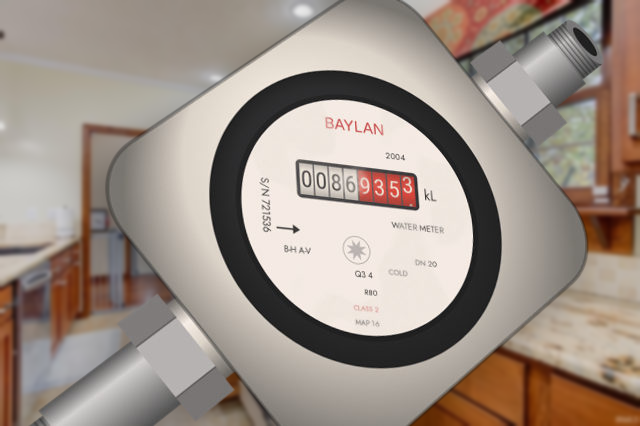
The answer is 86.9353 kL
